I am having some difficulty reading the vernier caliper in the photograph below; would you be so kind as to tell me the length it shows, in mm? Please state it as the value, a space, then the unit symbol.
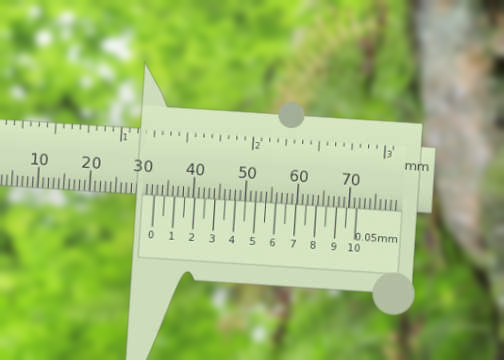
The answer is 32.5 mm
